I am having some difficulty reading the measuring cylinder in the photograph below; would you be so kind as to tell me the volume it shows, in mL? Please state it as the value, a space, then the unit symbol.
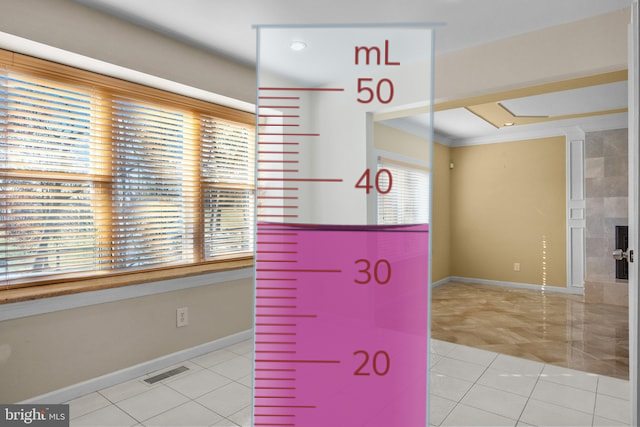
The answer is 34.5 mL
